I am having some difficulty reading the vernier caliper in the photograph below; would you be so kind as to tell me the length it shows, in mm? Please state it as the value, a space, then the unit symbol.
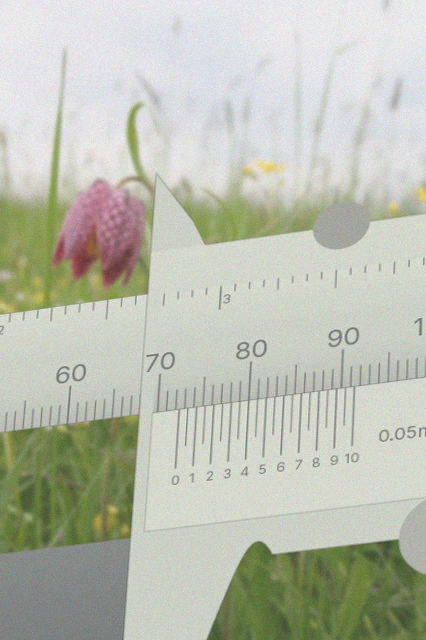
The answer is 72.4 mm
